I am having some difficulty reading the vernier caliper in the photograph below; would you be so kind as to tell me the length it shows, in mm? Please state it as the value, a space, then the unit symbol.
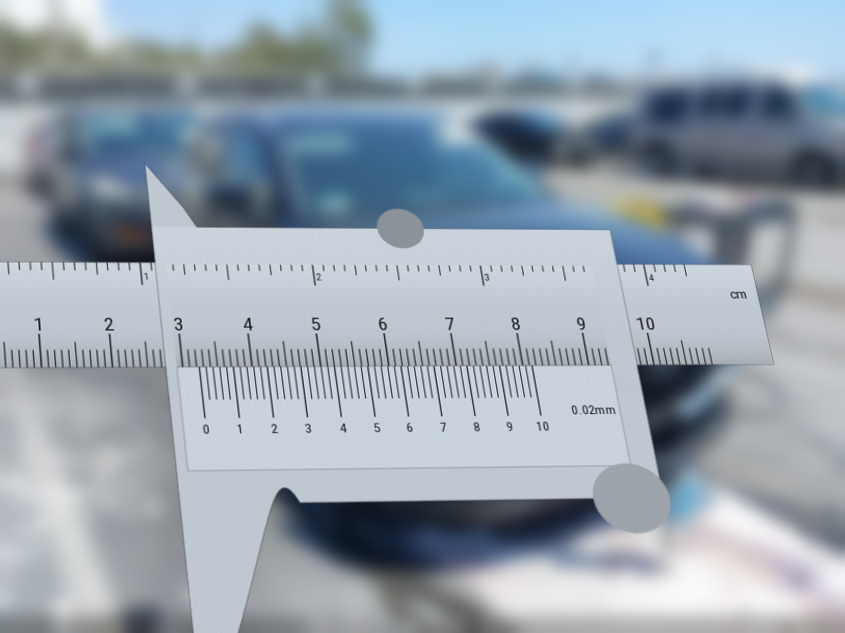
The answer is 32.4 mm
